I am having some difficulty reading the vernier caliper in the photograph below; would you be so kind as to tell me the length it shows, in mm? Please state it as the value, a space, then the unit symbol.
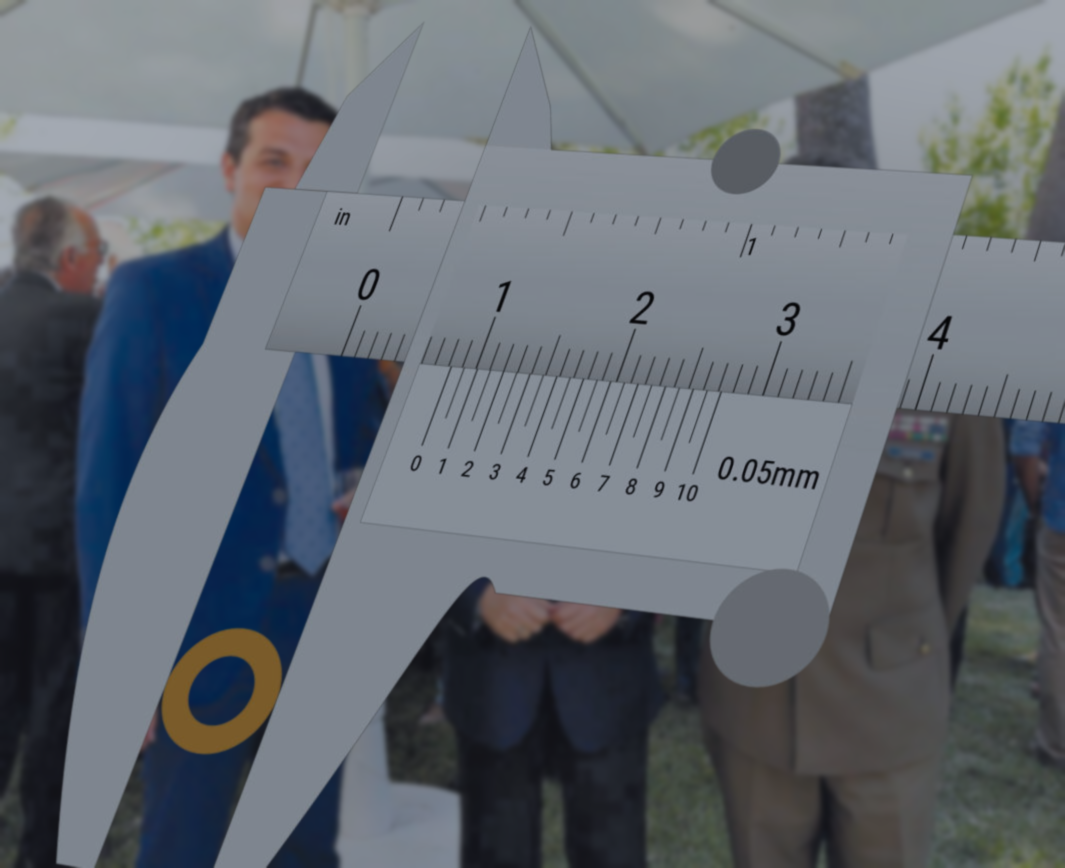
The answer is 8.2 mm
